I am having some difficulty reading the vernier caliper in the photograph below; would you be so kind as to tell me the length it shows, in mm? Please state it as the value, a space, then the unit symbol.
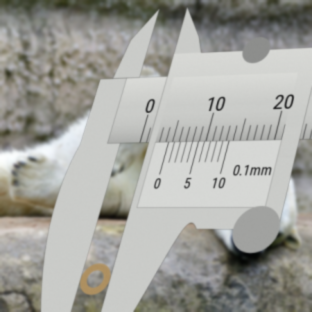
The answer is 4.4 mm
